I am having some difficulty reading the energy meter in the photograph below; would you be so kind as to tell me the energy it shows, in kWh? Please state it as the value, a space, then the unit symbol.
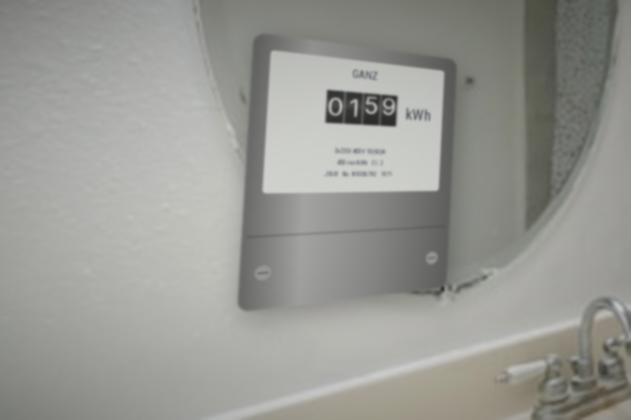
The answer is 159 kWh
